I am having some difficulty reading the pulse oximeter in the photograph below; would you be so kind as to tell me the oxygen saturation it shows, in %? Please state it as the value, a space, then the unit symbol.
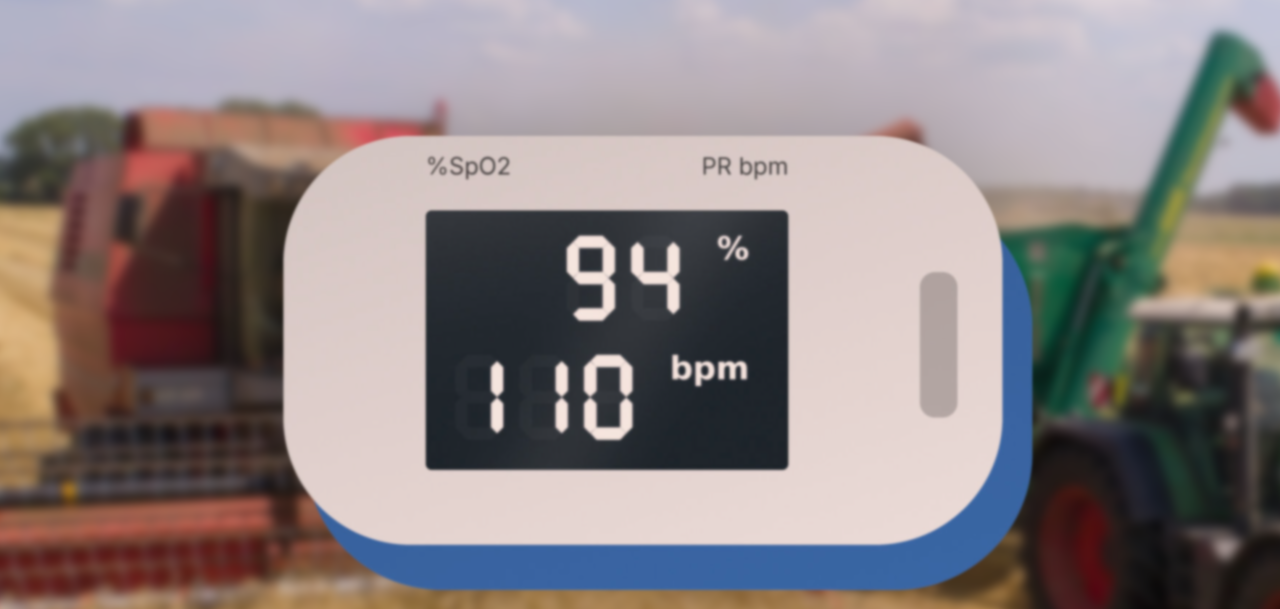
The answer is 94 %
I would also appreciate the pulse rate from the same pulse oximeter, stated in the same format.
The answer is 110 bpm
